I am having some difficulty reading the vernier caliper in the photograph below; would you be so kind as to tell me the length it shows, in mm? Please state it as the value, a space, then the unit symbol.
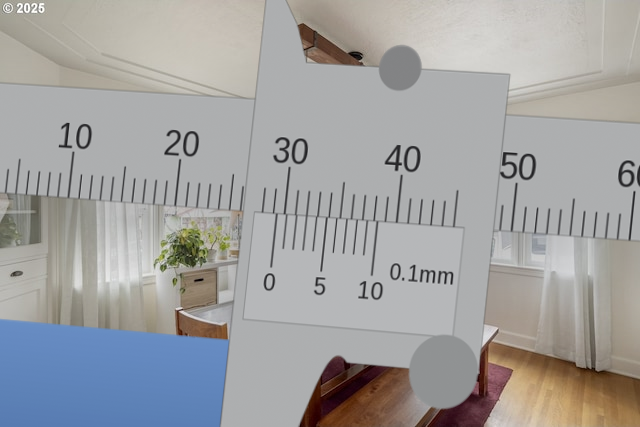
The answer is 29.3 mm
